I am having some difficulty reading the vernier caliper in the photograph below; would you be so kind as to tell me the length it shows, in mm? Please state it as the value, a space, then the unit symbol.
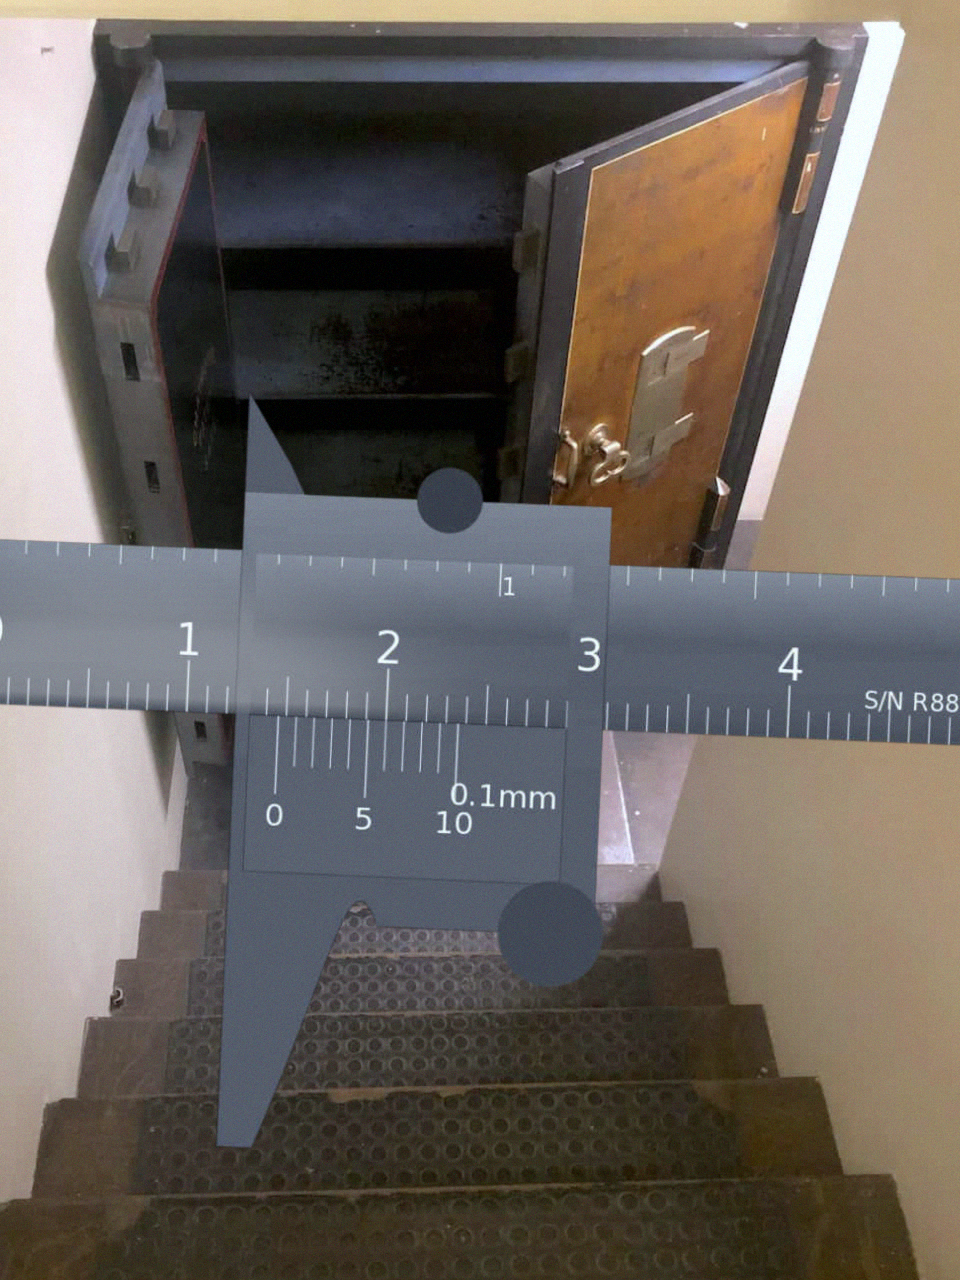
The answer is 14.6 mm
